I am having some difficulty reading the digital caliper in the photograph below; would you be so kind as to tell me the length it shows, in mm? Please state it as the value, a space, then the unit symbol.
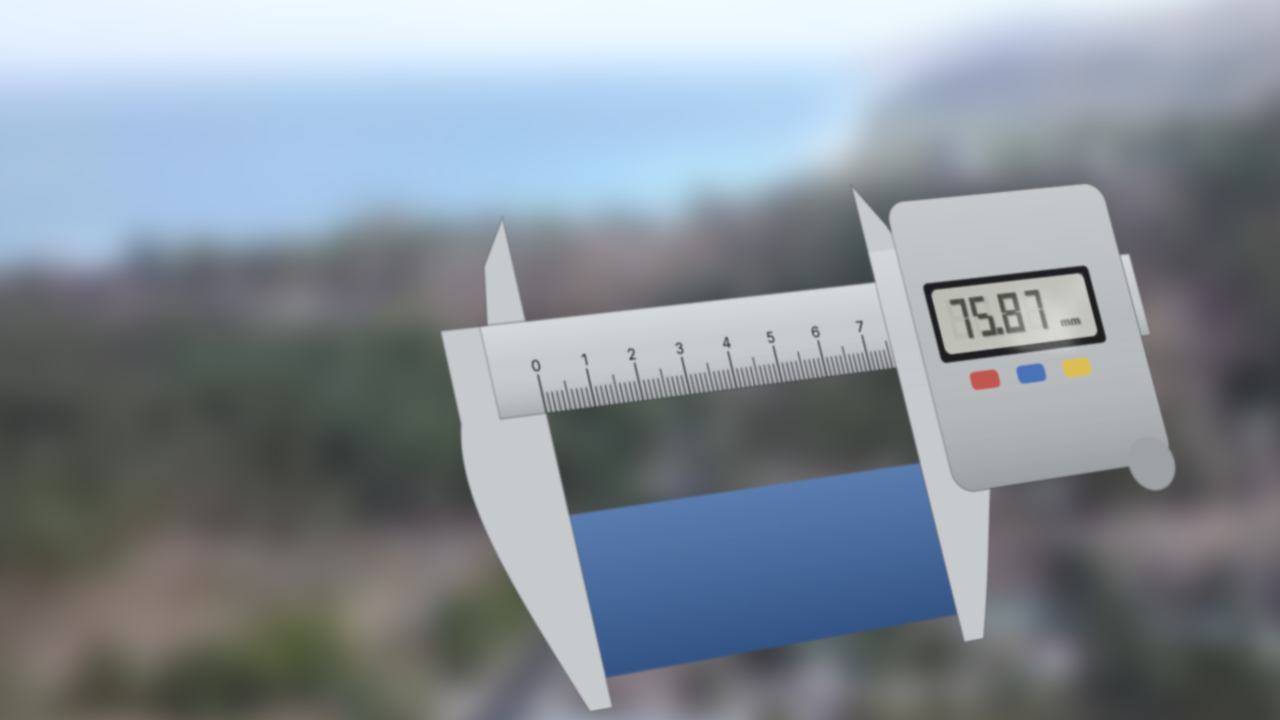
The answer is 75.87 mm
